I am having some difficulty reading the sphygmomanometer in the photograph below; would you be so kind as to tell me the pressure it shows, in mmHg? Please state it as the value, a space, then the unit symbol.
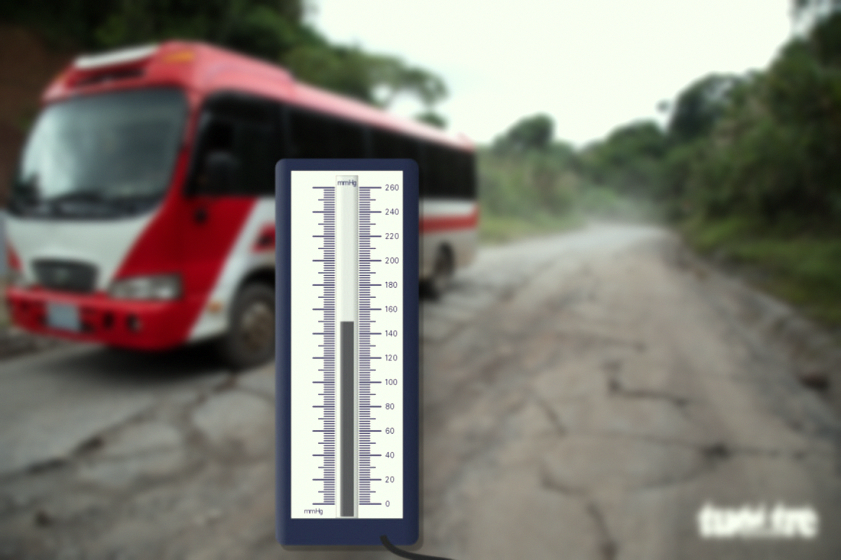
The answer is 150 mmHg
